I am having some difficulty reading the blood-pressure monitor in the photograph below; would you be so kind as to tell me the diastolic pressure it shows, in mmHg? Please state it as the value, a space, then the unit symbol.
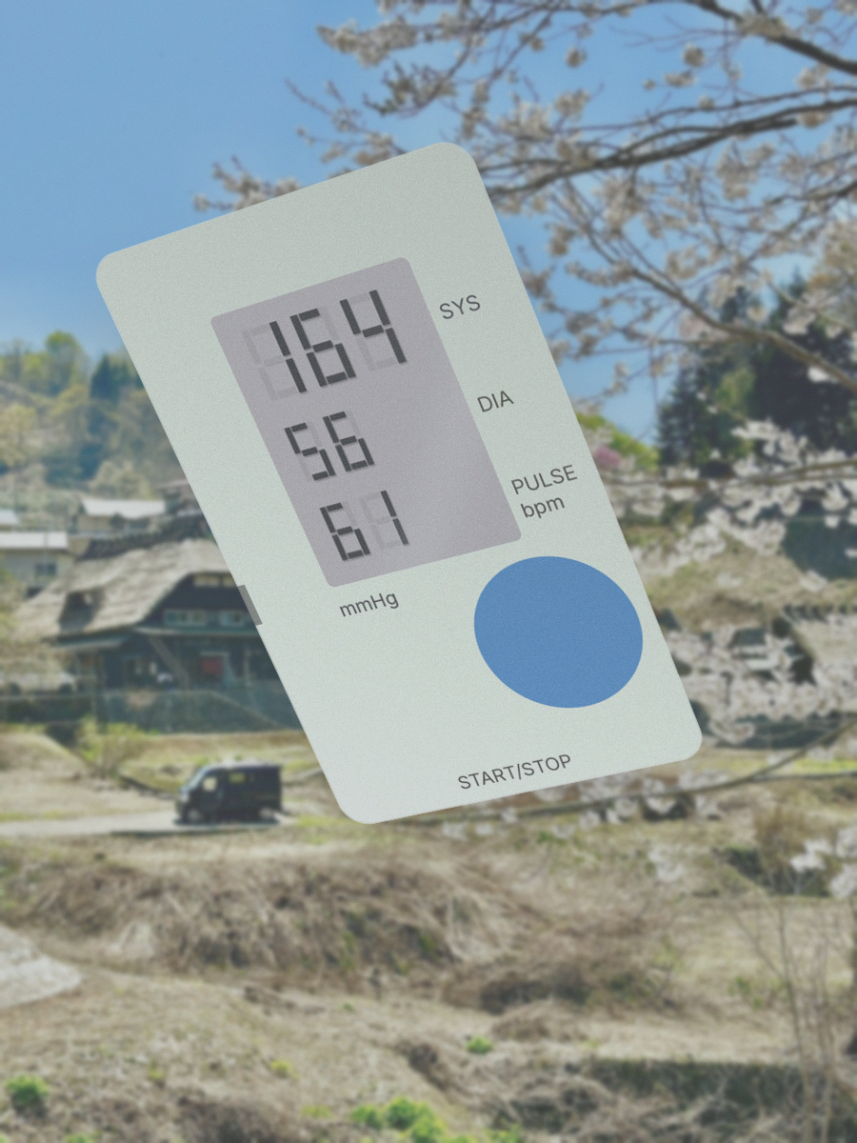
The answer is 56 mmHg
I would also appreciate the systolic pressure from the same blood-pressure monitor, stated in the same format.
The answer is 164 mmHg
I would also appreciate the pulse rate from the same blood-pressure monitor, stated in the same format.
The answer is 61 bpm
